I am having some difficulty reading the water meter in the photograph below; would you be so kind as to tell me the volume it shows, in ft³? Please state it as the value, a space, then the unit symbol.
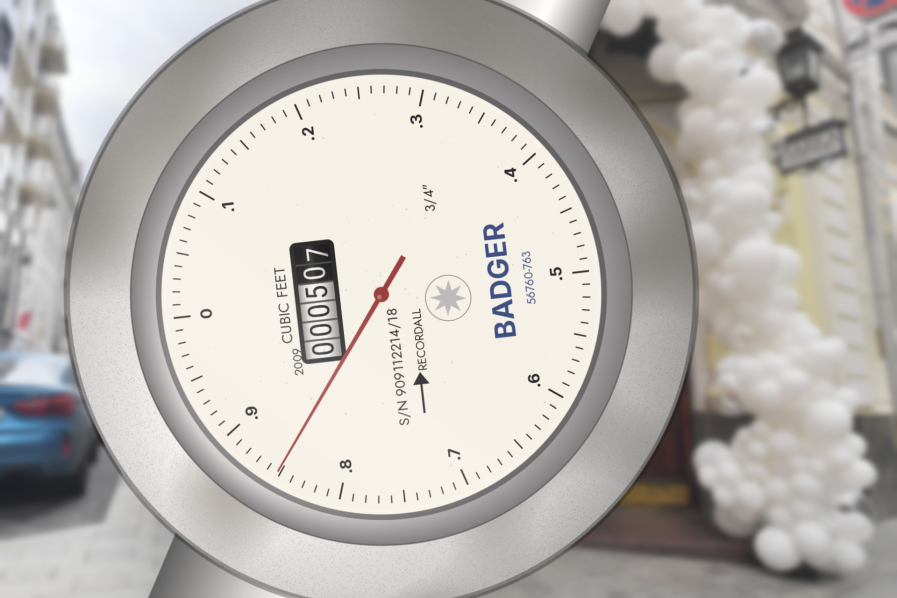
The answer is 506.85 ft³
